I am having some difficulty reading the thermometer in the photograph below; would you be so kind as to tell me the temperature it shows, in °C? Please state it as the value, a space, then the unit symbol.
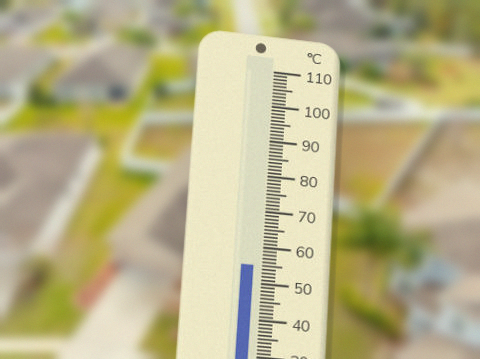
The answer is 55 °C
